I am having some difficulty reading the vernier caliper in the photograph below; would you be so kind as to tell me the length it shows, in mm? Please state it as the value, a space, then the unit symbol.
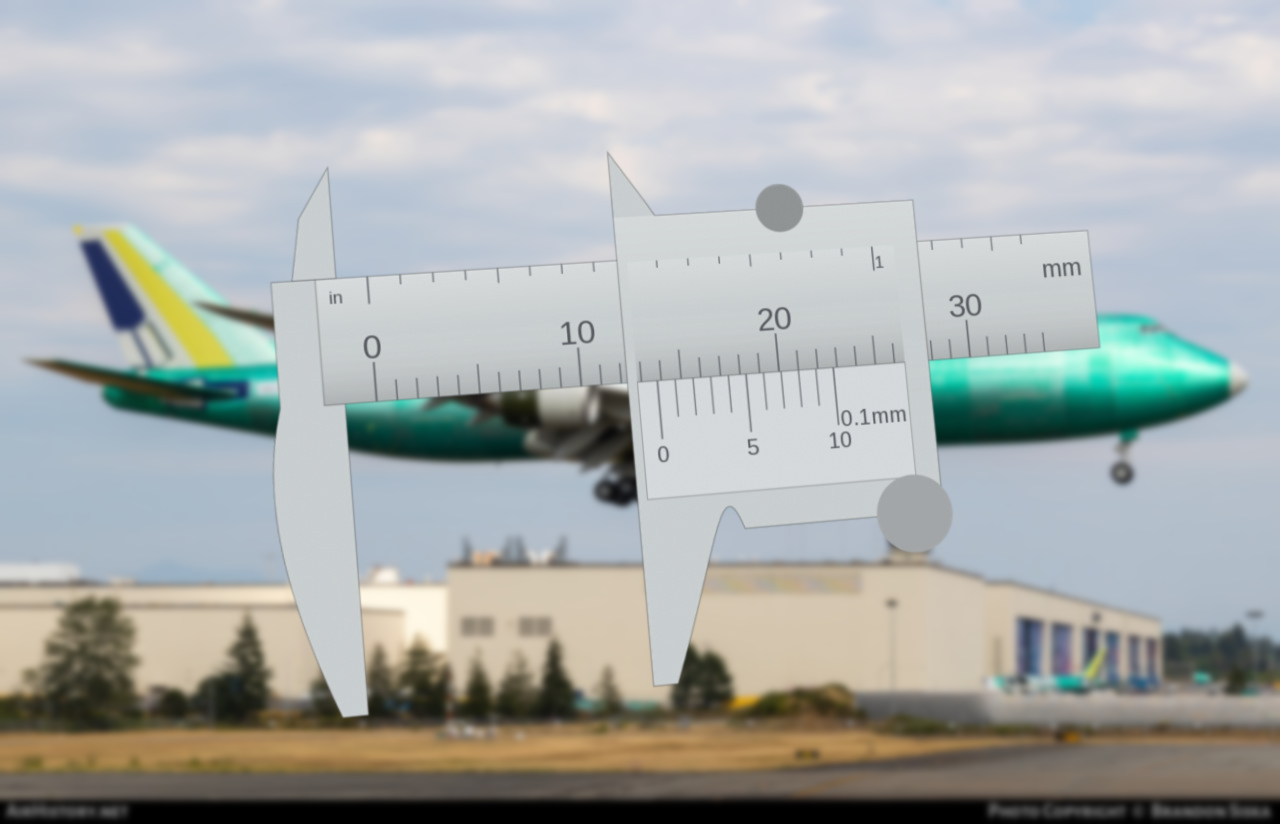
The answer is 13.8 mm
